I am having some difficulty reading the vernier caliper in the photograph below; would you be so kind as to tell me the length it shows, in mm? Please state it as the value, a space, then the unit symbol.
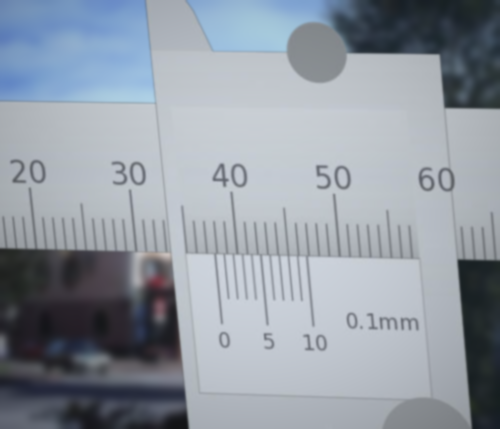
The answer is 37.8 mm
